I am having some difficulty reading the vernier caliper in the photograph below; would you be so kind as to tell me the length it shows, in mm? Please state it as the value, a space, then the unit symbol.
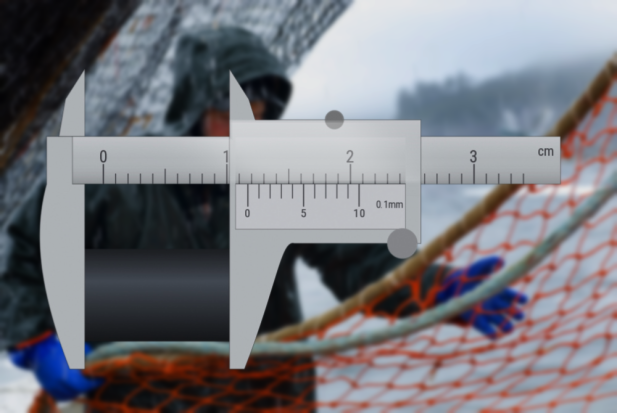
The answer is 11.7 mm
